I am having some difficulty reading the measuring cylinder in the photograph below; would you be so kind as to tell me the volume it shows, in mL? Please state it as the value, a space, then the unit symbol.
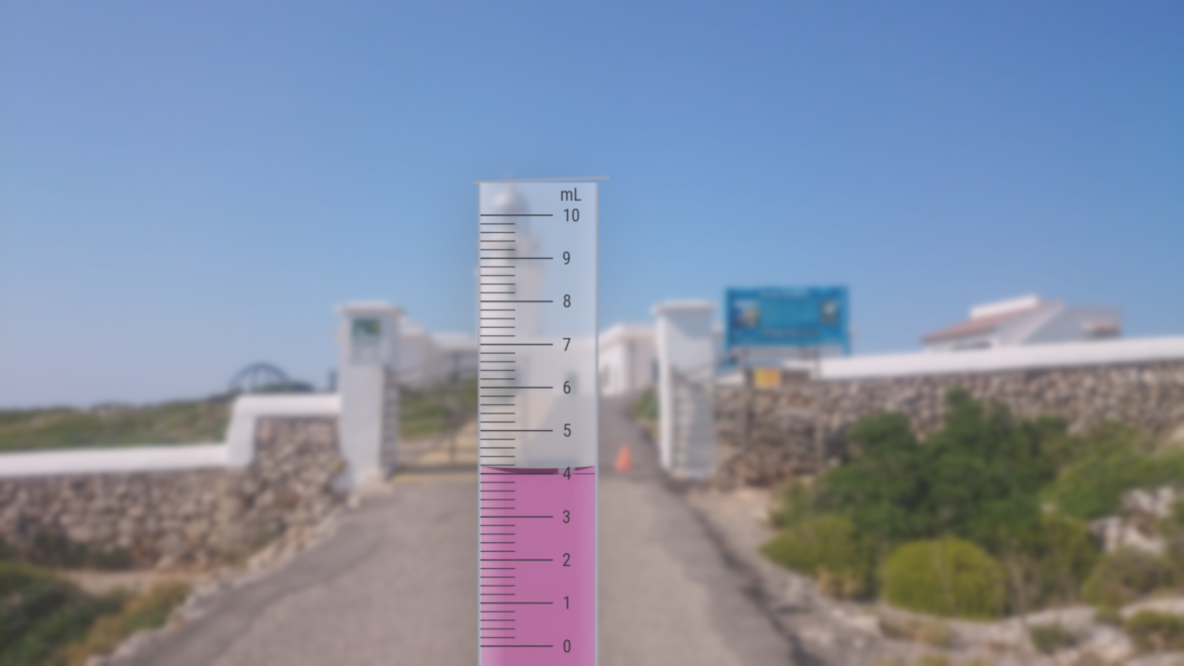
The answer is 4 mL
